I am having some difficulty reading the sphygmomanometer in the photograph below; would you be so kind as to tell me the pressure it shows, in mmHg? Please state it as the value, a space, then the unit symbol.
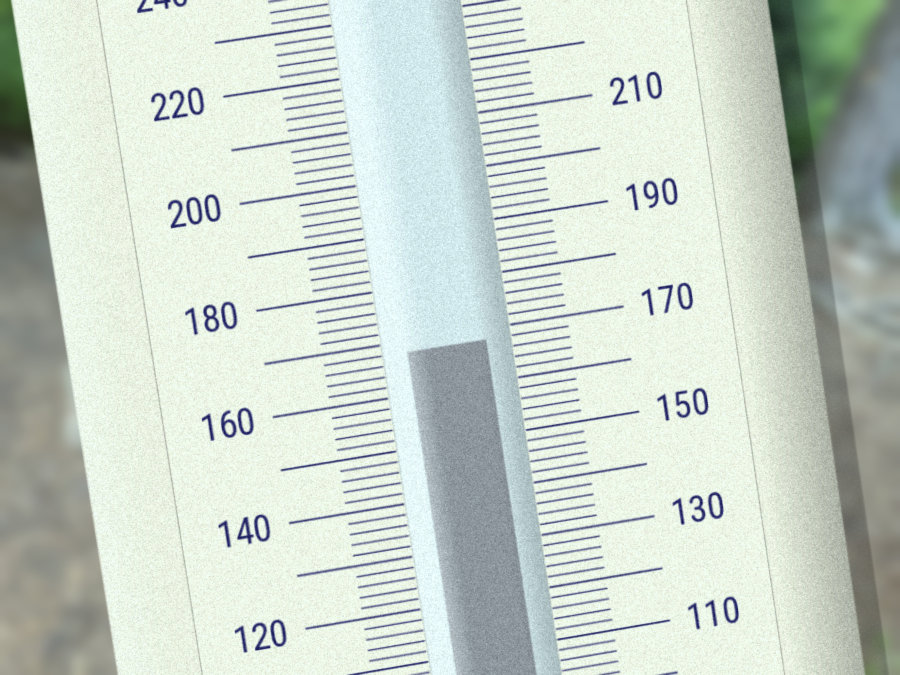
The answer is 168 mmHg
